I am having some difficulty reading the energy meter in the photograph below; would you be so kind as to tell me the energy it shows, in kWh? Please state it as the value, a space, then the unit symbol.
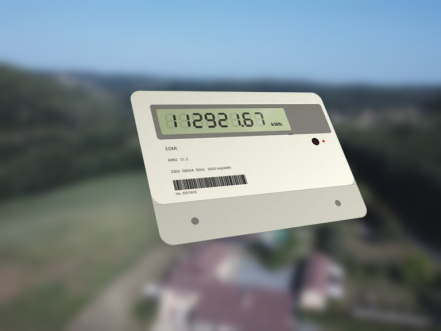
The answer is 112921.67 kWh
